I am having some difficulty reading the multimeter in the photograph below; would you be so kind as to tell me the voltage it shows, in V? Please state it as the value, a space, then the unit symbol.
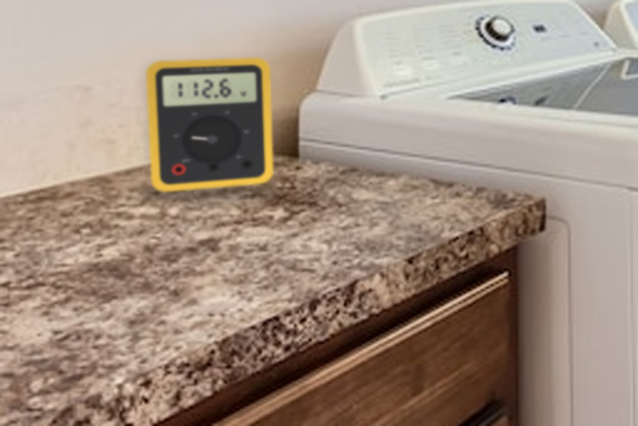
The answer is 112.6 V
